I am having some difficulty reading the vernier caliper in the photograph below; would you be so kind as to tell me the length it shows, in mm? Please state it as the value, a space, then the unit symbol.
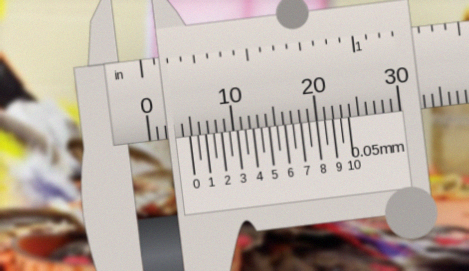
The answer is 4.8 mm
